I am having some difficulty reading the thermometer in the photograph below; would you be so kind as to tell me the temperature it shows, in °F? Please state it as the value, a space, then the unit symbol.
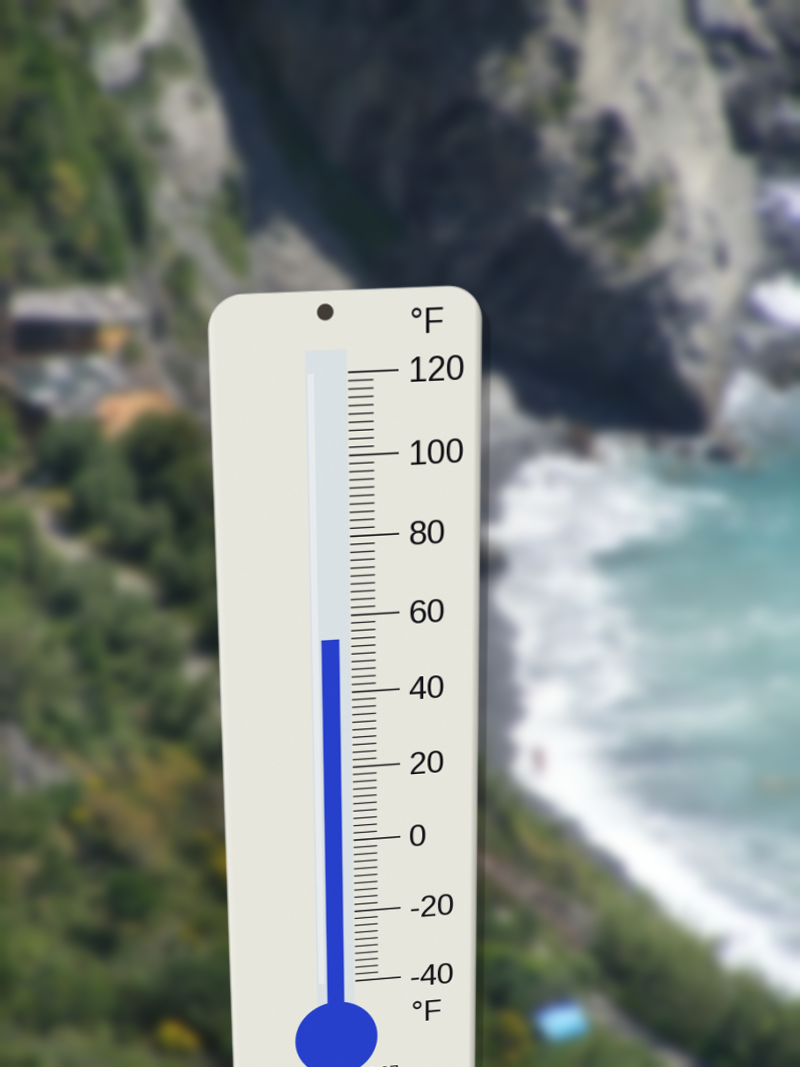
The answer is 54 °F
